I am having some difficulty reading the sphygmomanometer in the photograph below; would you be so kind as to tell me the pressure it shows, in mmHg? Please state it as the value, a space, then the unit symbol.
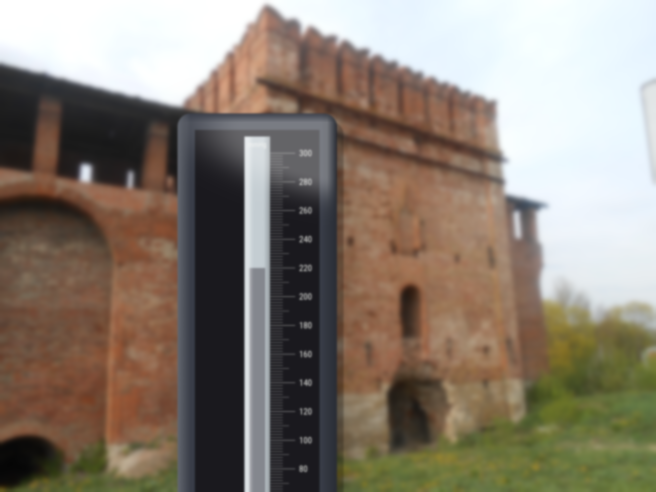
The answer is 220 mmHg
